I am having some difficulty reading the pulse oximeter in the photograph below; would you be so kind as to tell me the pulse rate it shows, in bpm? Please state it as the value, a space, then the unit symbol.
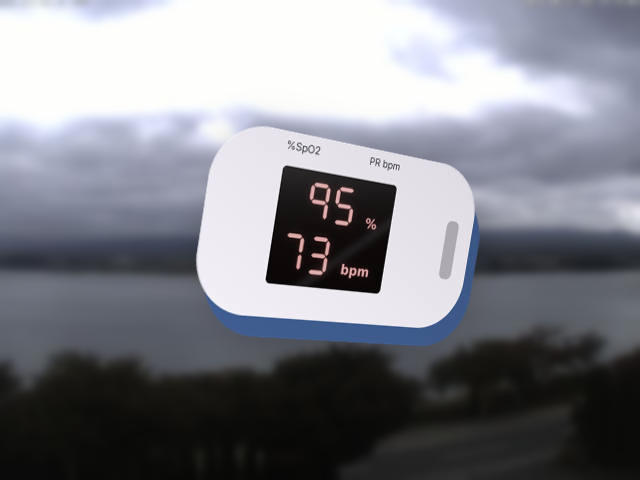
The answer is 73 bpm
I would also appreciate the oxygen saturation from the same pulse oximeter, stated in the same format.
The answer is 95 %
